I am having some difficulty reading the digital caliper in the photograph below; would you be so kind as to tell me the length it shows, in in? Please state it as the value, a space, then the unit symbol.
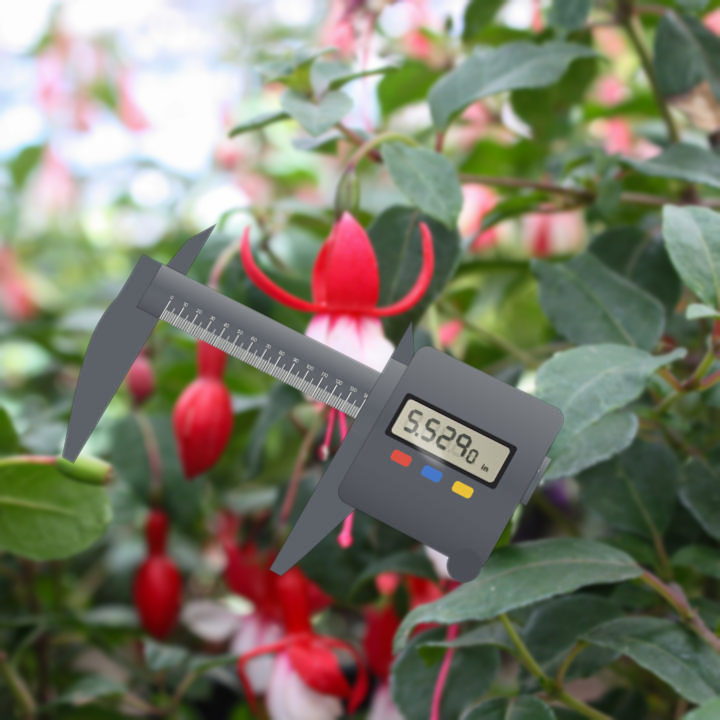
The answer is 5.5290 in
